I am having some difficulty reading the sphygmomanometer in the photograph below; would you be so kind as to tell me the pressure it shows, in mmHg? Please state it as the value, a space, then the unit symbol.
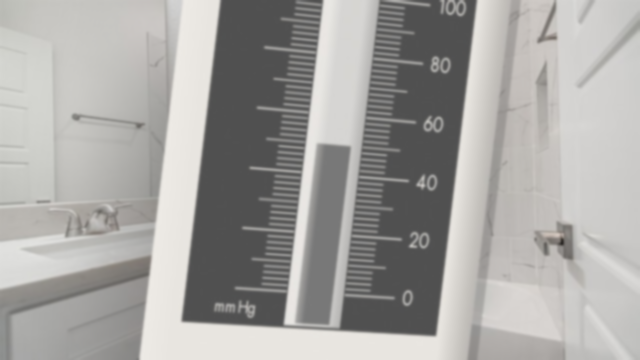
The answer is 50 mmHg
